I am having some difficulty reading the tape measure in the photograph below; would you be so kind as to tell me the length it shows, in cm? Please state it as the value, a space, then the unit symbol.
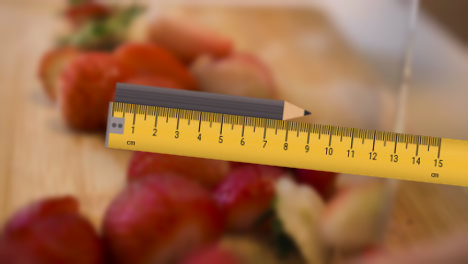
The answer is 9 cm
